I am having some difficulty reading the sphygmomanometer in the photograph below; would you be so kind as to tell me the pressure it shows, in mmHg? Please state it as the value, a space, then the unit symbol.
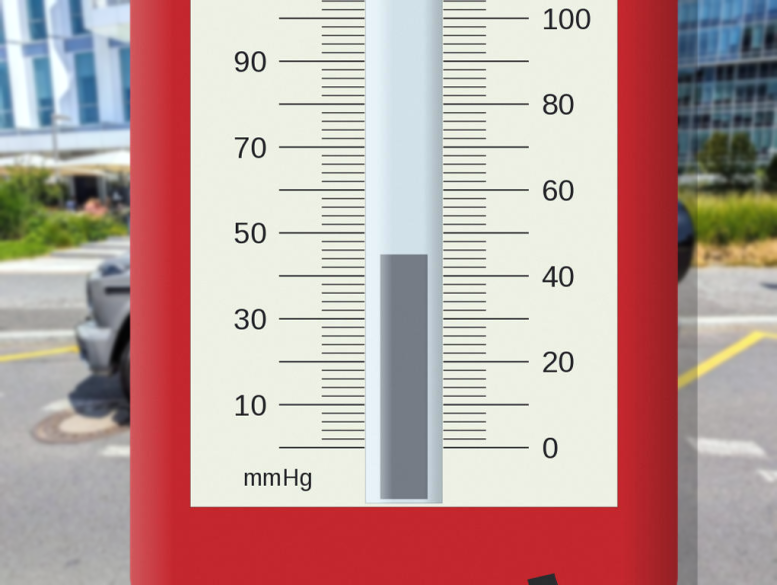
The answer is 45 mmHg
